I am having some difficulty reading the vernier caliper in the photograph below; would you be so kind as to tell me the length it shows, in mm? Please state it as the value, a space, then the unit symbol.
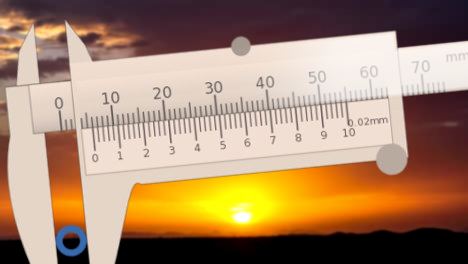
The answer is 6.0 mm
